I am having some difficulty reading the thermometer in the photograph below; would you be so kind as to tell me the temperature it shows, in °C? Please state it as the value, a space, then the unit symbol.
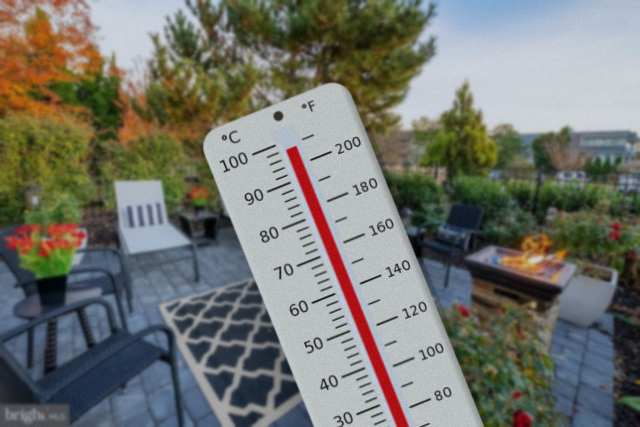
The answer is 98 °C
